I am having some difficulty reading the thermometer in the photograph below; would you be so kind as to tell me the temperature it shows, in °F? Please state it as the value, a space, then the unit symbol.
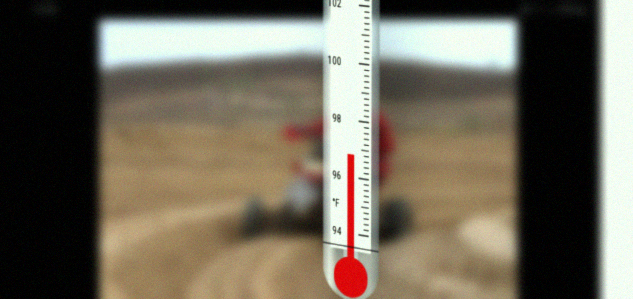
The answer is 96.8 °F
